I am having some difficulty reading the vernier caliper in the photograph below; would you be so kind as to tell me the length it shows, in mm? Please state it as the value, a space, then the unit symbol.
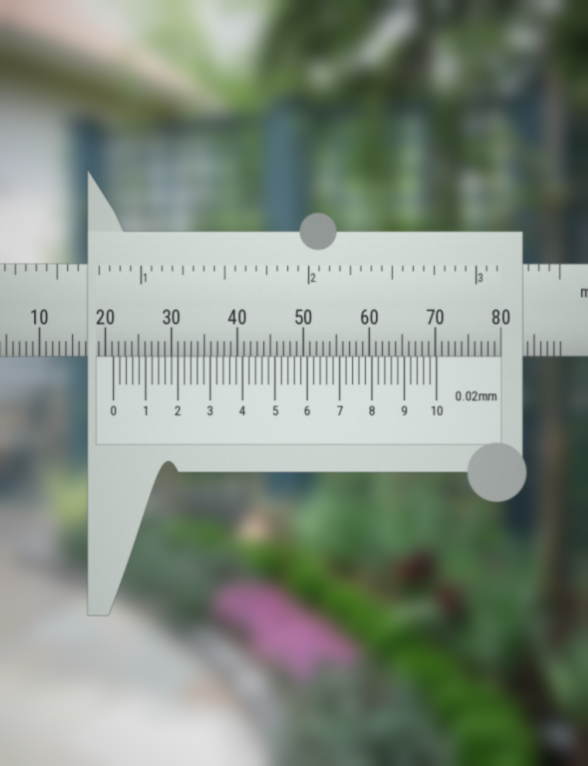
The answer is 21.2 mm
